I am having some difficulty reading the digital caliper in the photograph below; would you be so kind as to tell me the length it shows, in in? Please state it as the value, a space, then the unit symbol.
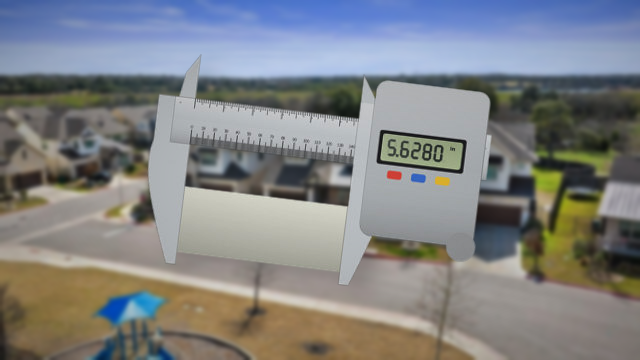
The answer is 5.6280 in
